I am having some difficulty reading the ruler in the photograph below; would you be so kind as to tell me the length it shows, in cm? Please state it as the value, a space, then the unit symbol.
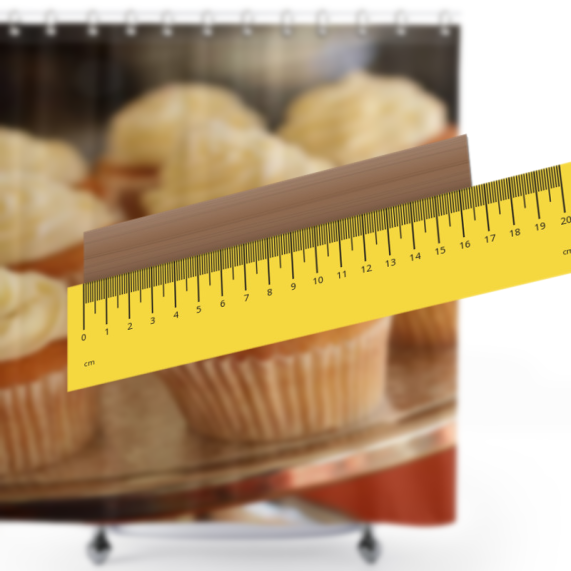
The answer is 16.5 cm
